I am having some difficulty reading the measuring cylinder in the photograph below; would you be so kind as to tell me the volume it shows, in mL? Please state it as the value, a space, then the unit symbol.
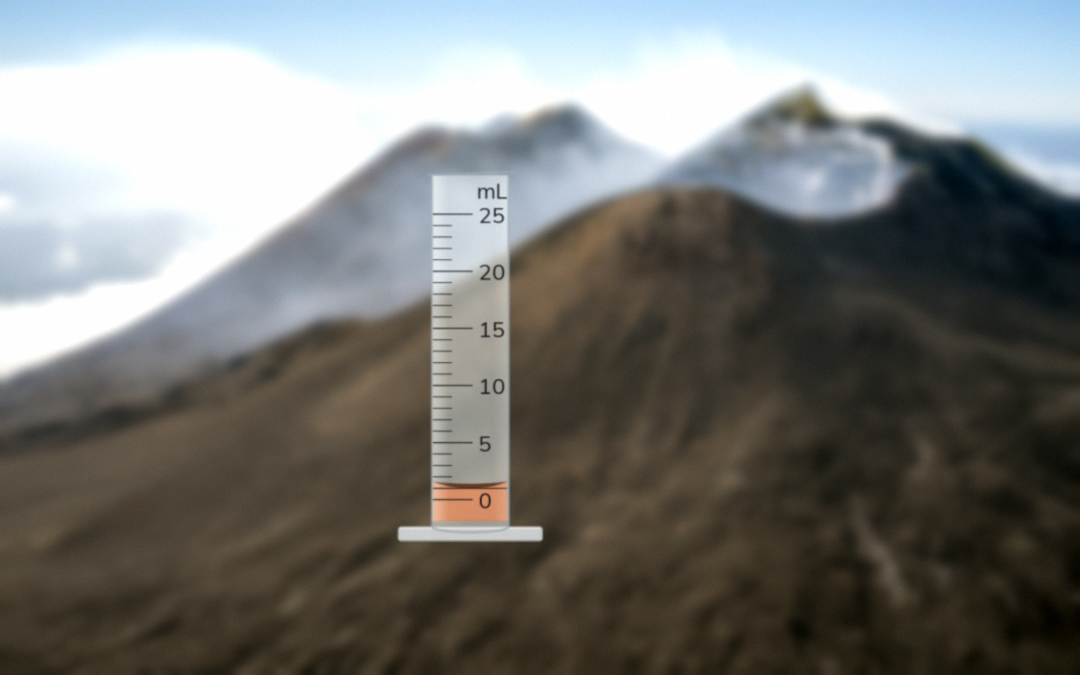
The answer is 1 mL
